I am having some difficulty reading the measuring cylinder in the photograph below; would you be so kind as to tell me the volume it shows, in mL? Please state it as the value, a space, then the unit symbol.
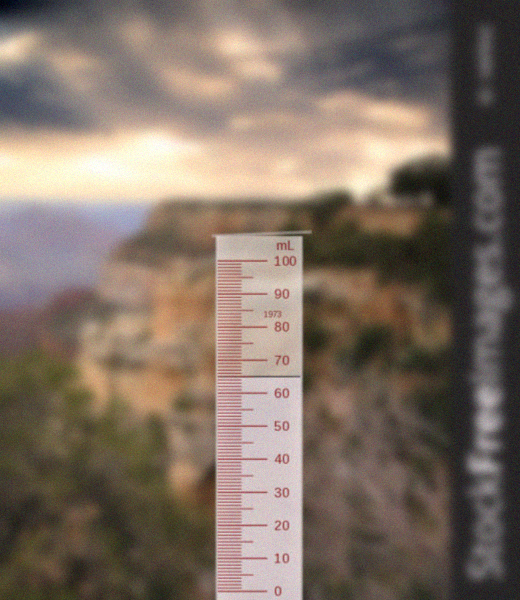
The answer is 65 mL
